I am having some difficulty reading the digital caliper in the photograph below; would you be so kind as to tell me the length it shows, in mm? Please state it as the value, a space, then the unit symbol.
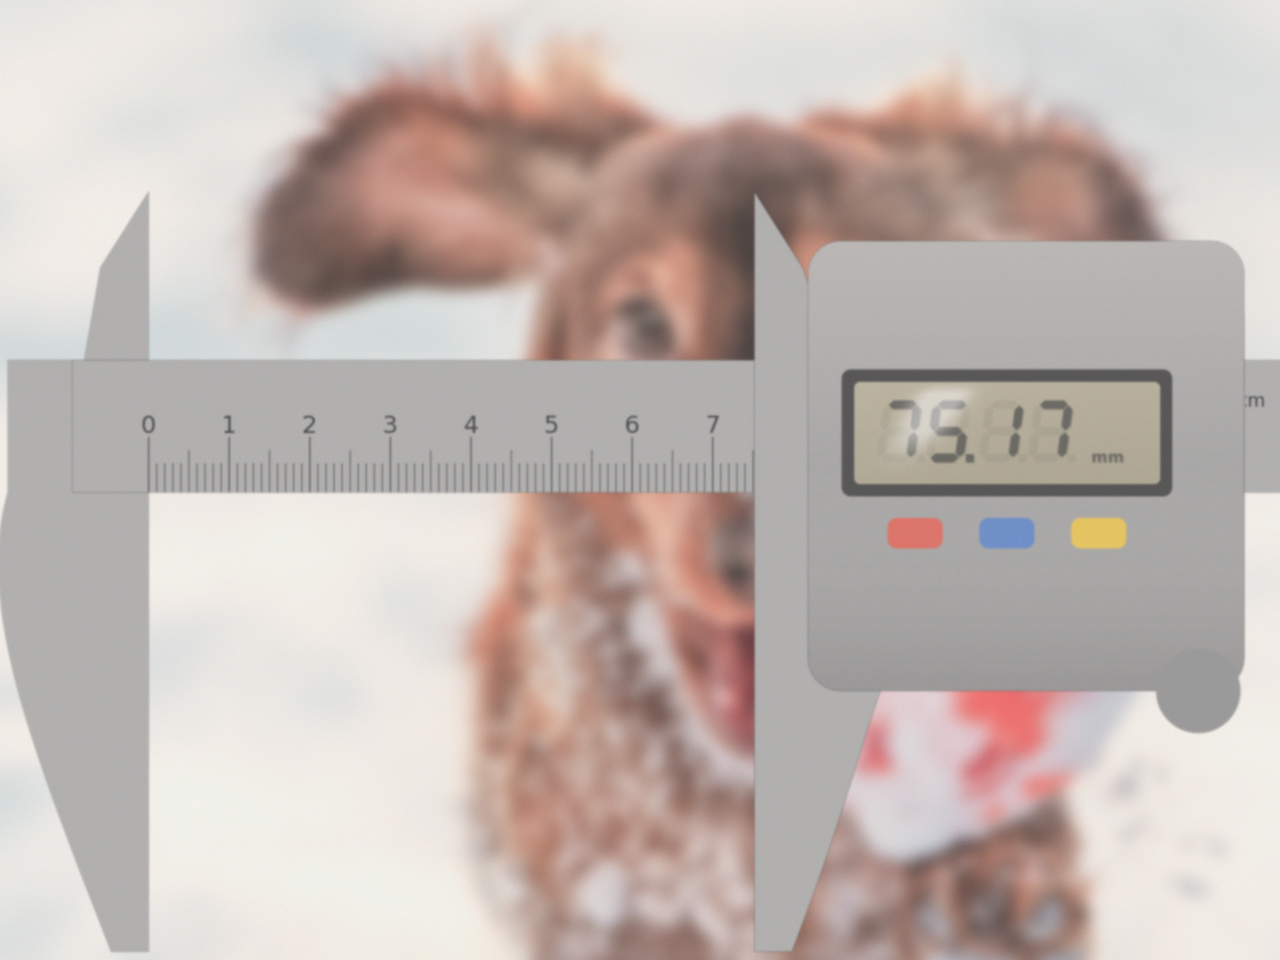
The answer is 75.17 mm
